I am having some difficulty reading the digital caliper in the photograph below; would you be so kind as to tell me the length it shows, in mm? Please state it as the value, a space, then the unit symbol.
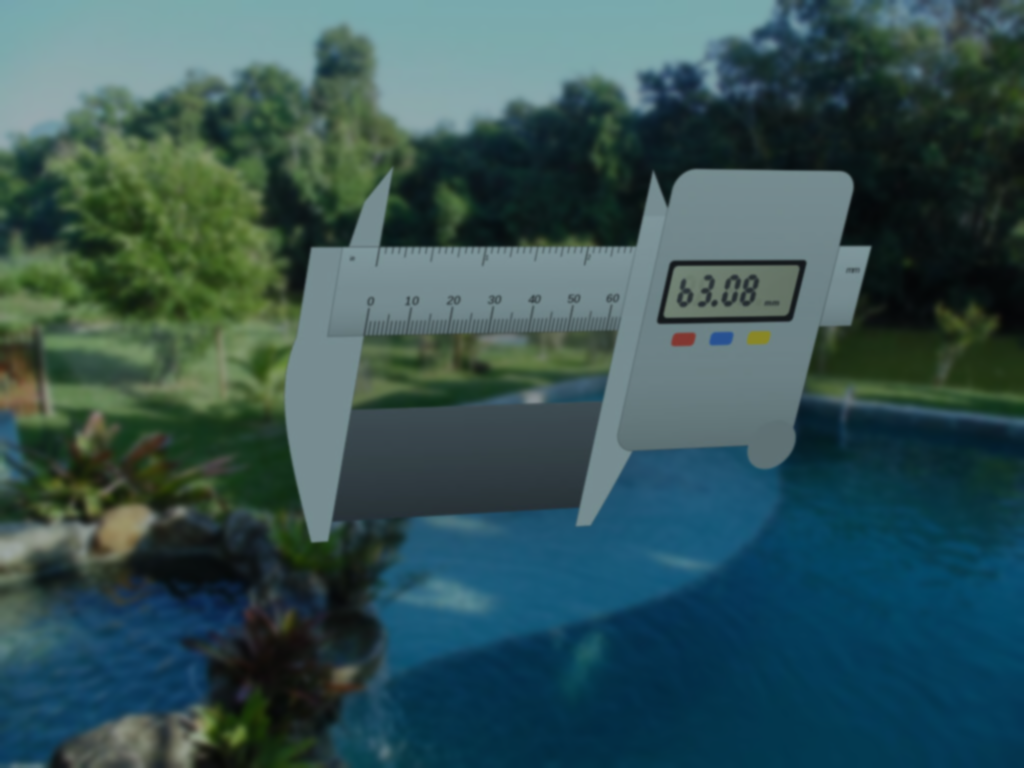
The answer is 63.08 mm
